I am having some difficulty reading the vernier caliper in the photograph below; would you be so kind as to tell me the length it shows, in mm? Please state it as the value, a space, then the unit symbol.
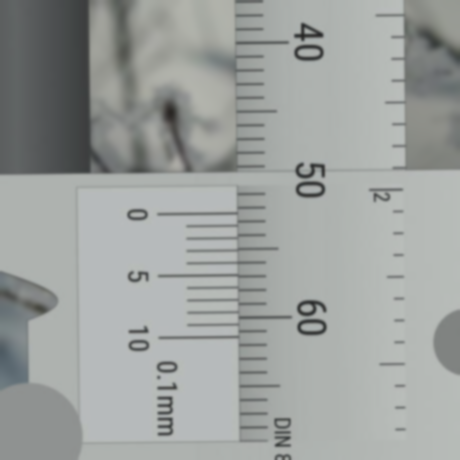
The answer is 52.4 mm
